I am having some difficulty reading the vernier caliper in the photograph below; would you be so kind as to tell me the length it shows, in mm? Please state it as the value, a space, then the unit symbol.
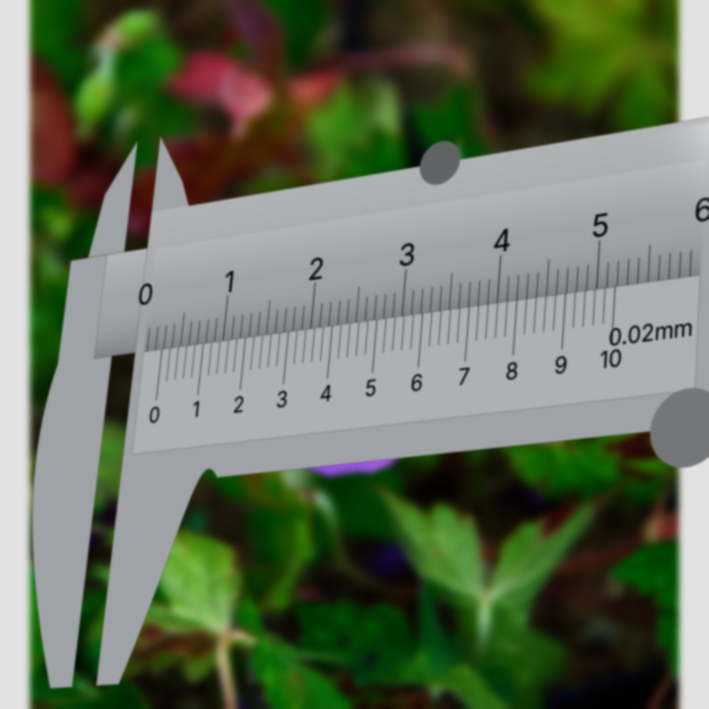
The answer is 2.8 mm
